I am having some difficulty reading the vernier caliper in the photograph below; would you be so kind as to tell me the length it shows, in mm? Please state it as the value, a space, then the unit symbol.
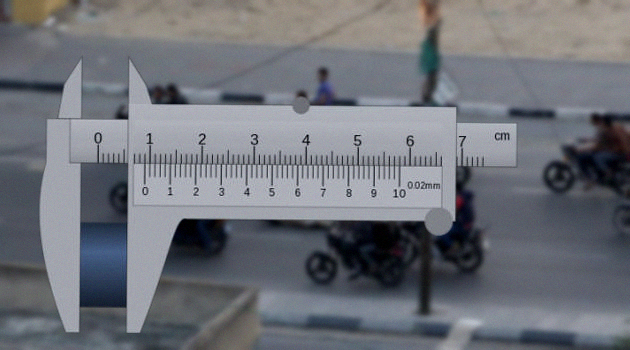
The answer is 9.0 mm
